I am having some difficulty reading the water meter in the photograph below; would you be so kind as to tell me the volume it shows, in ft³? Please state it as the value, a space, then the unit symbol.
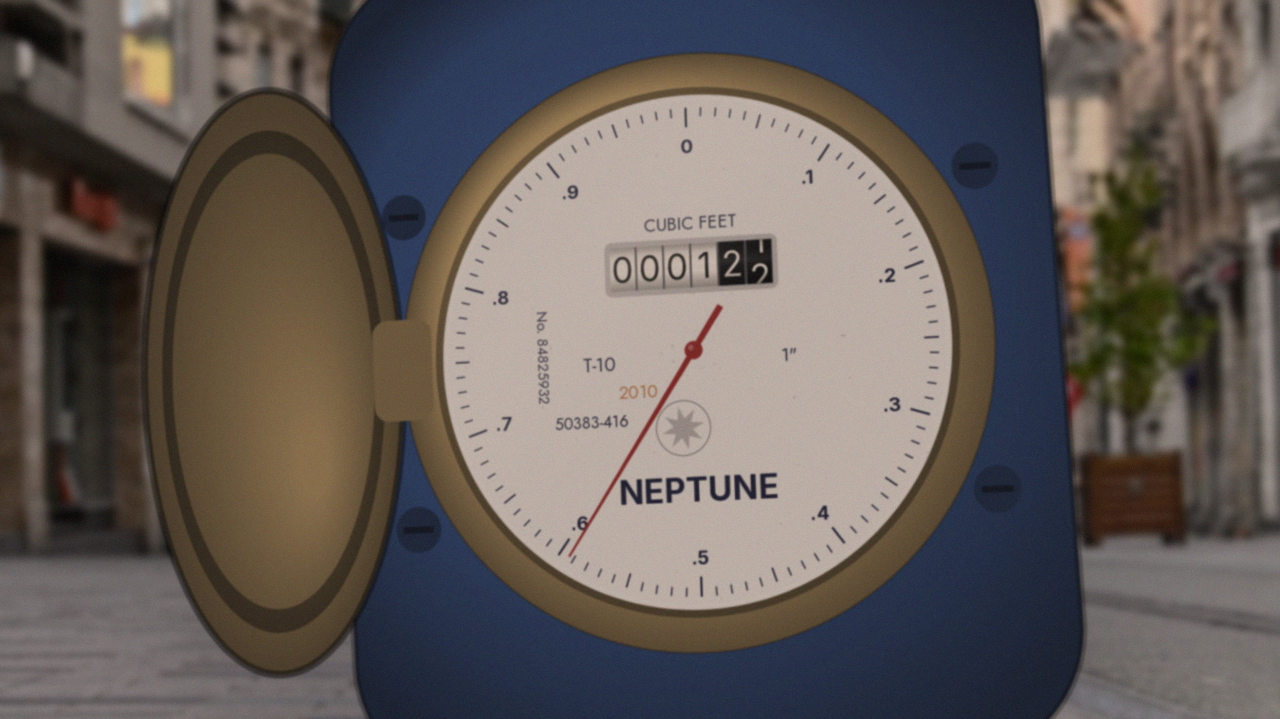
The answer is 121.59 ft³
